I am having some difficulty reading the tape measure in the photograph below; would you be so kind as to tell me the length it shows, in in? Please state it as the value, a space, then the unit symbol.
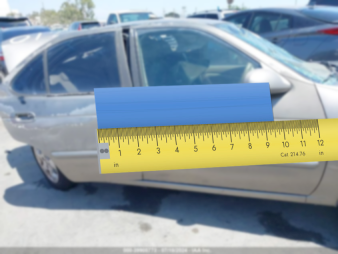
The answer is 9.5 in
